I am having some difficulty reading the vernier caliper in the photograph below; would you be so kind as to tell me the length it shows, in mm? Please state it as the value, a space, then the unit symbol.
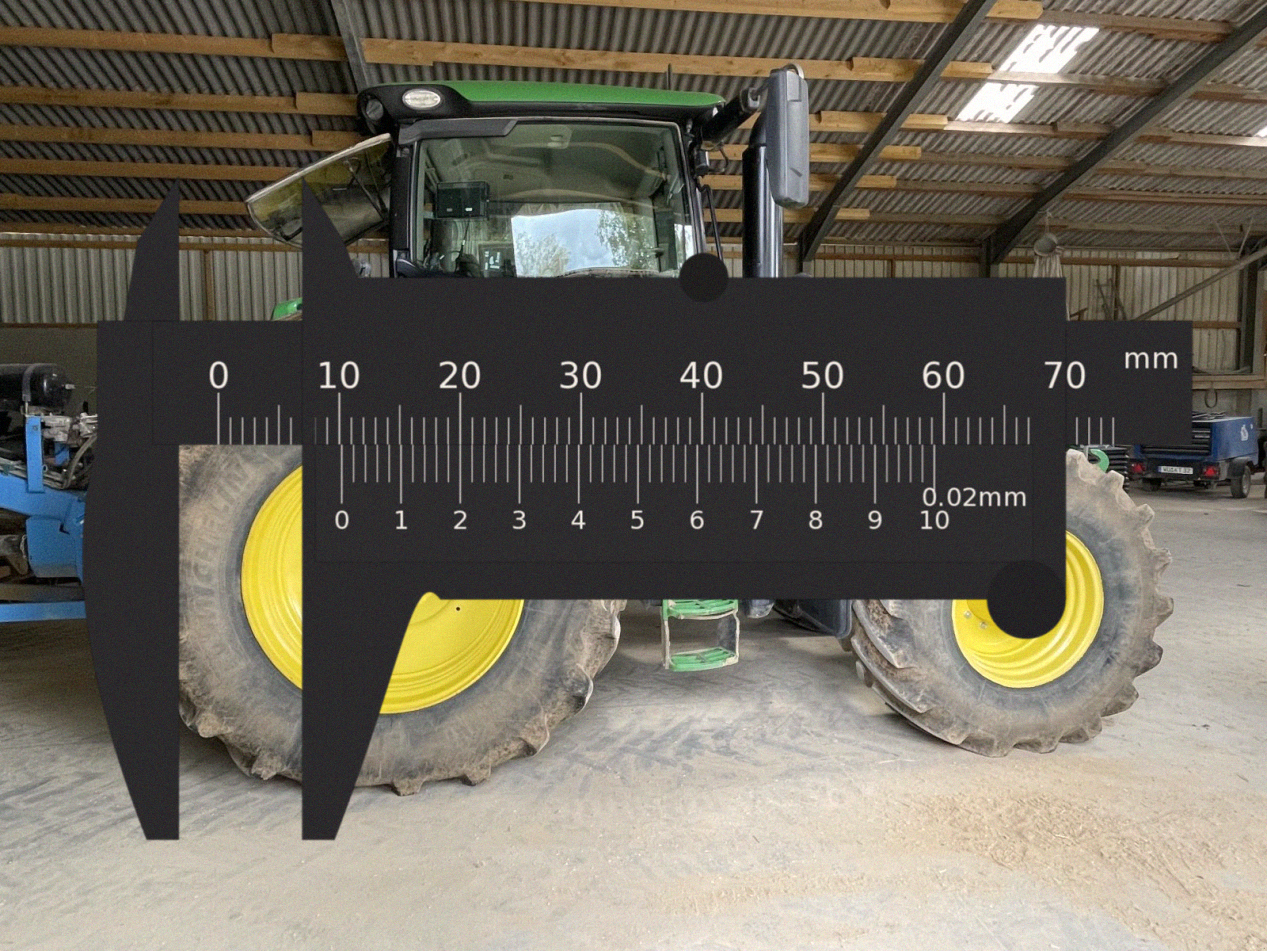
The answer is 10.2 mm
